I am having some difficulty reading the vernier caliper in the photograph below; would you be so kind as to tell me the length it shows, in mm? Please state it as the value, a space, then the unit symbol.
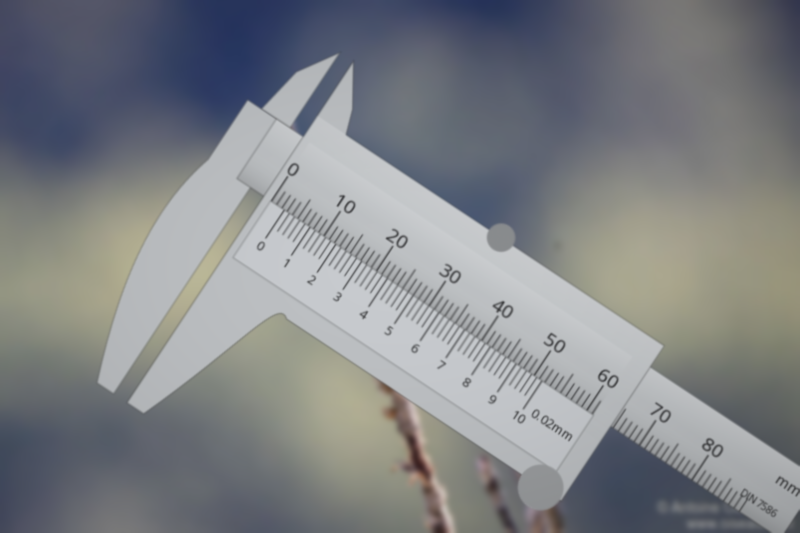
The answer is 2.5 mm
